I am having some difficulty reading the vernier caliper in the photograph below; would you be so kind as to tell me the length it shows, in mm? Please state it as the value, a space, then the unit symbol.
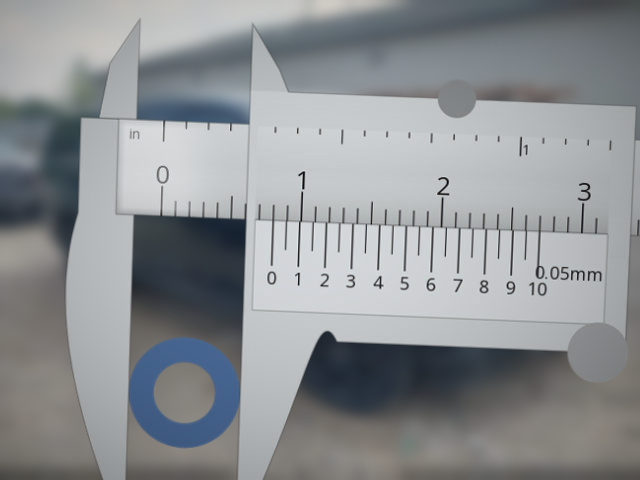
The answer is 8.0 mm
